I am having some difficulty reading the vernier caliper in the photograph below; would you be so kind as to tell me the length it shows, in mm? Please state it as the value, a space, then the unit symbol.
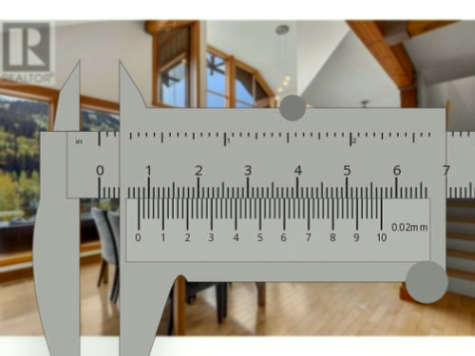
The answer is 8.0 mm
